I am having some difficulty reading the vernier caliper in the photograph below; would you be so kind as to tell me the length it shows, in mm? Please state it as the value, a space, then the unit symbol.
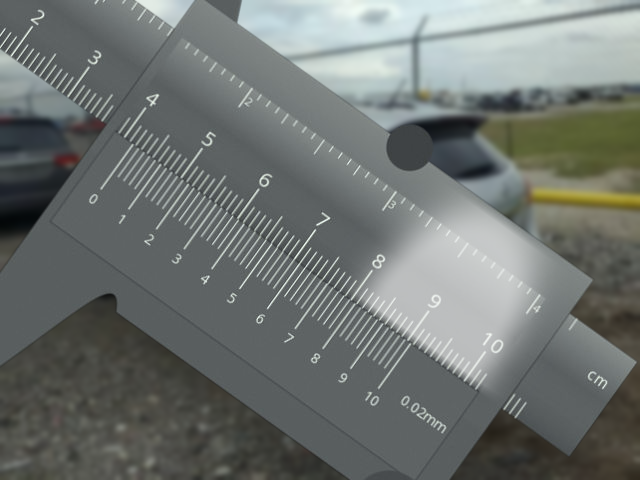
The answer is 41.6 mm
